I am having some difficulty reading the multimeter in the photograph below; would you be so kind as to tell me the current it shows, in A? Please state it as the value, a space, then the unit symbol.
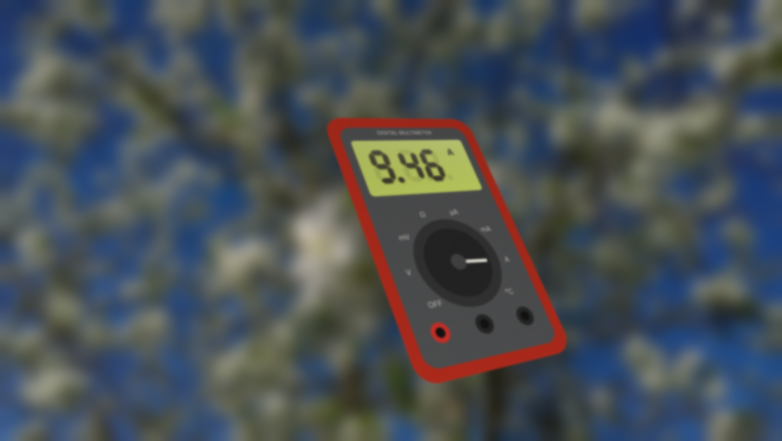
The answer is 9.46 A
